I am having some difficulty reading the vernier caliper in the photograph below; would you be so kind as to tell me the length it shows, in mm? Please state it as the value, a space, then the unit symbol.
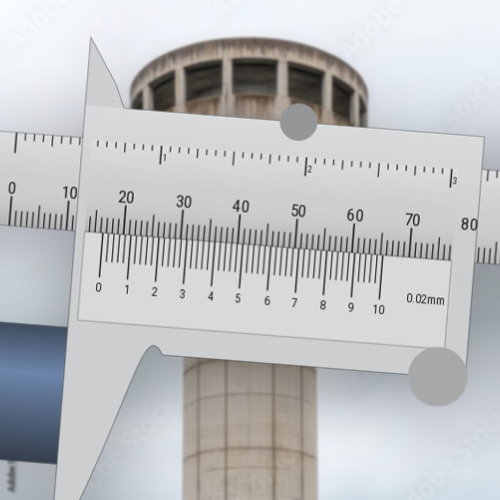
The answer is 16.4 mm
